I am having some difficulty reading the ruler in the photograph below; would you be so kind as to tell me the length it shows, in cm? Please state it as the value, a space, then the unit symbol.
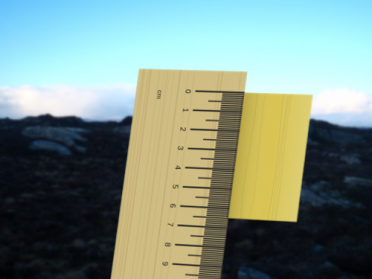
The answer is 6.5 cm
